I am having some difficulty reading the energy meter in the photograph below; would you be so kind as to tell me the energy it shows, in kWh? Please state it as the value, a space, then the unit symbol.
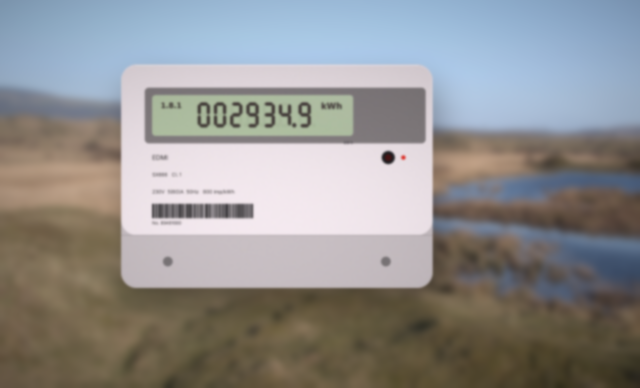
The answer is 2934.9 kWh
